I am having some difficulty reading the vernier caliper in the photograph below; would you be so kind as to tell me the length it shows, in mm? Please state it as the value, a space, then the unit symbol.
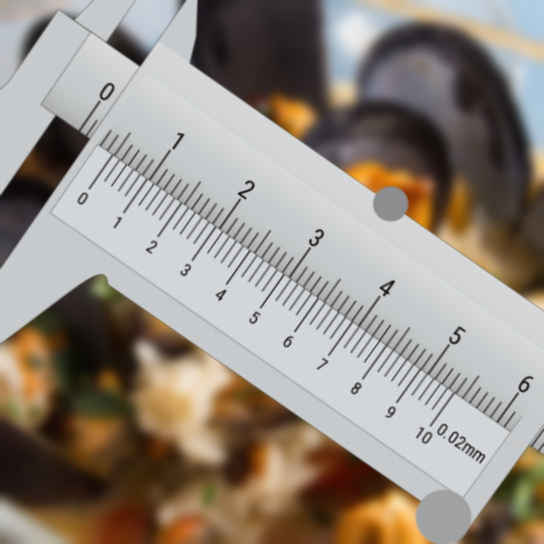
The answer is 4.8 mm
